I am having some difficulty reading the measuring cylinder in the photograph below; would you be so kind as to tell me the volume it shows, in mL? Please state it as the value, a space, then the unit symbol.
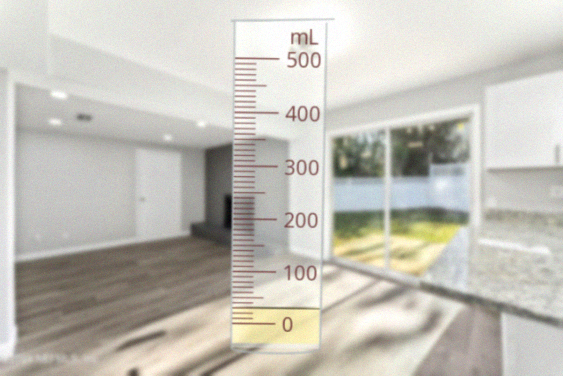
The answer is 30 mL
